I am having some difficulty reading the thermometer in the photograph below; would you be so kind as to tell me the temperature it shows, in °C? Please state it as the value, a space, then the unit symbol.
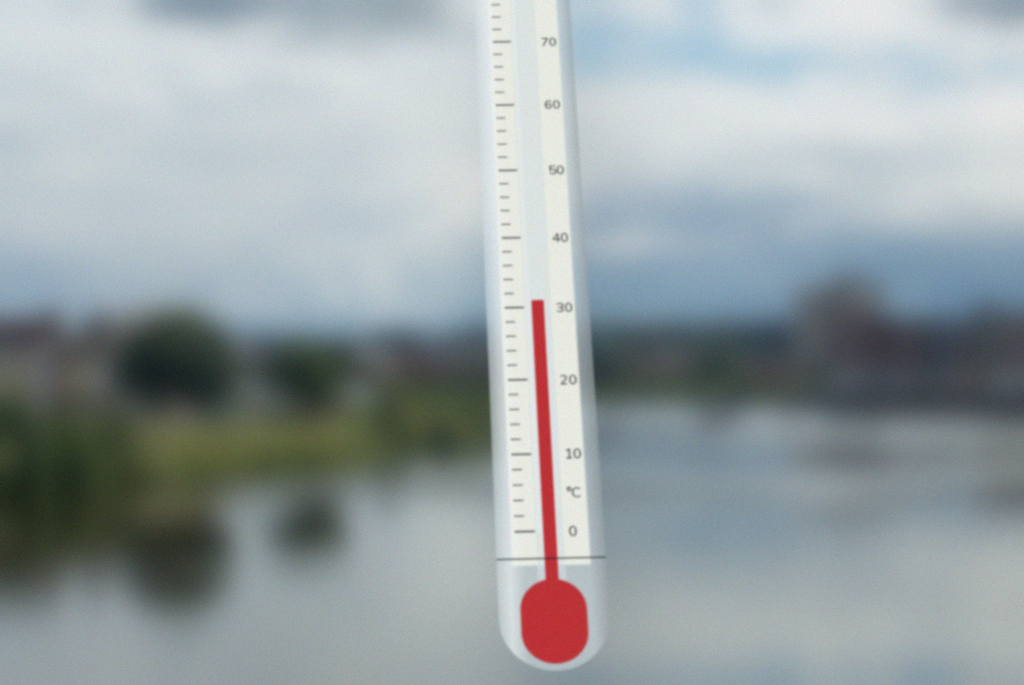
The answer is 31 °C
